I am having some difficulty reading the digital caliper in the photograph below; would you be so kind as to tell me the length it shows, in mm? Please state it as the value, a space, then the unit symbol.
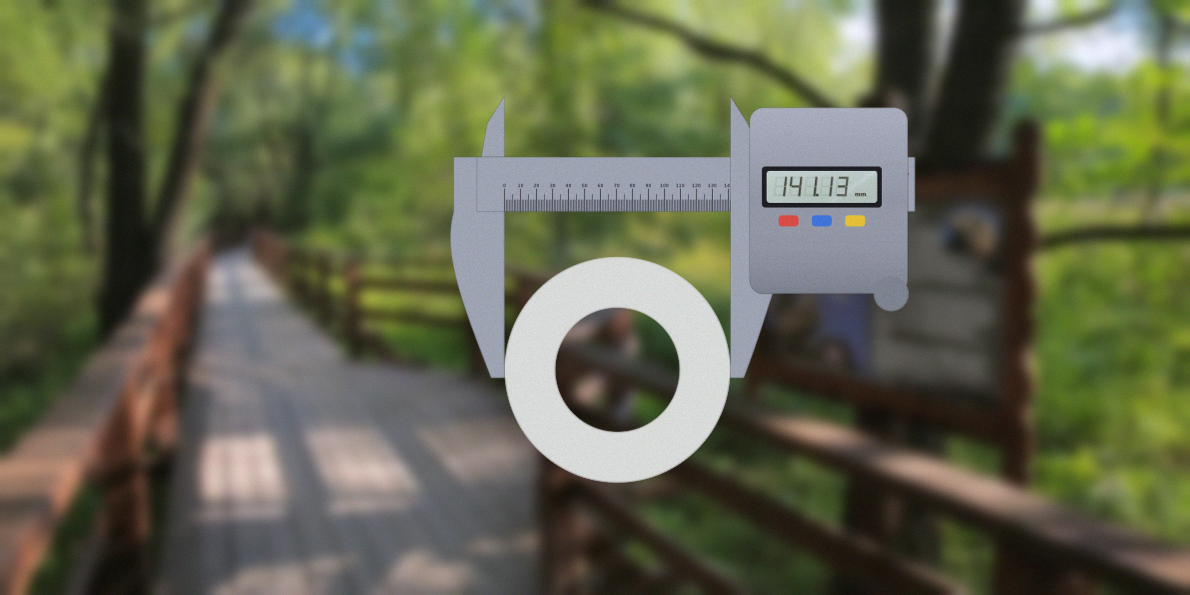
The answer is 141.13 mm
